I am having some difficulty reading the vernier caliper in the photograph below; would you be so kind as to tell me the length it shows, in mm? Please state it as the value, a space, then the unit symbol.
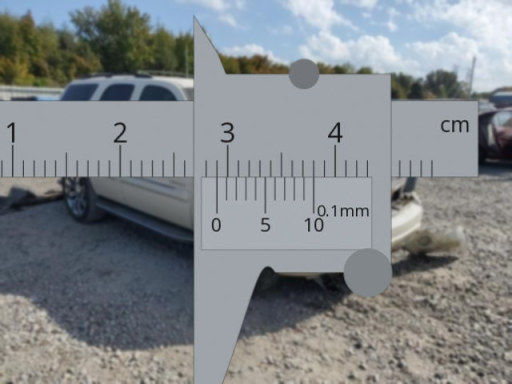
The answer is 29.0 mm
